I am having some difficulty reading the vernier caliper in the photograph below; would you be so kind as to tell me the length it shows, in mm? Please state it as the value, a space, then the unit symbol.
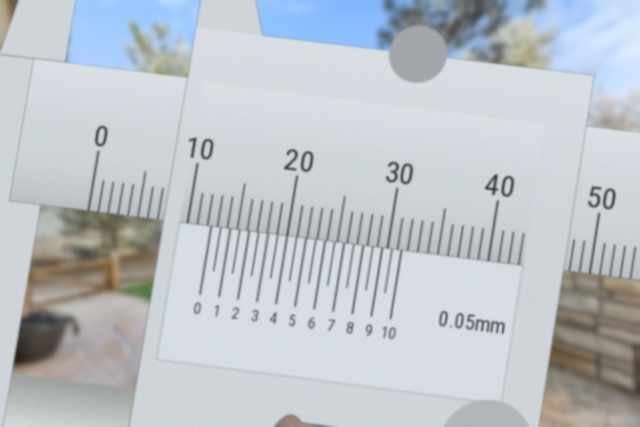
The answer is 12.4 mm
